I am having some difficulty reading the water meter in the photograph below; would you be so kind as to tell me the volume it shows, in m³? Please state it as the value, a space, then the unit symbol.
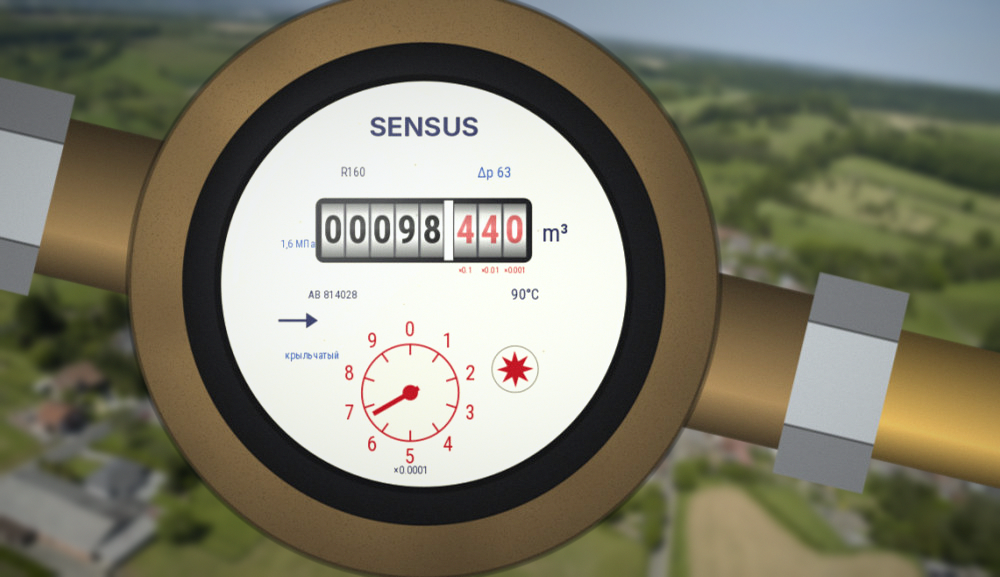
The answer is 98.4406 m³
